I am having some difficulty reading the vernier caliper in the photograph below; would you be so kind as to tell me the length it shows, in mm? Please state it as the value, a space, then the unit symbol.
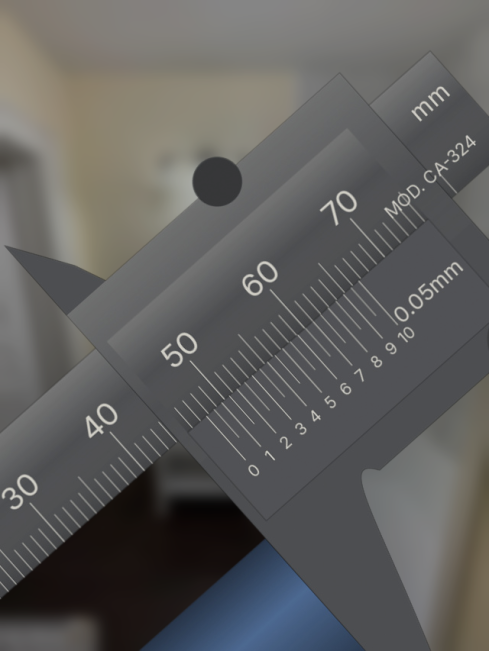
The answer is 47.7 mm
